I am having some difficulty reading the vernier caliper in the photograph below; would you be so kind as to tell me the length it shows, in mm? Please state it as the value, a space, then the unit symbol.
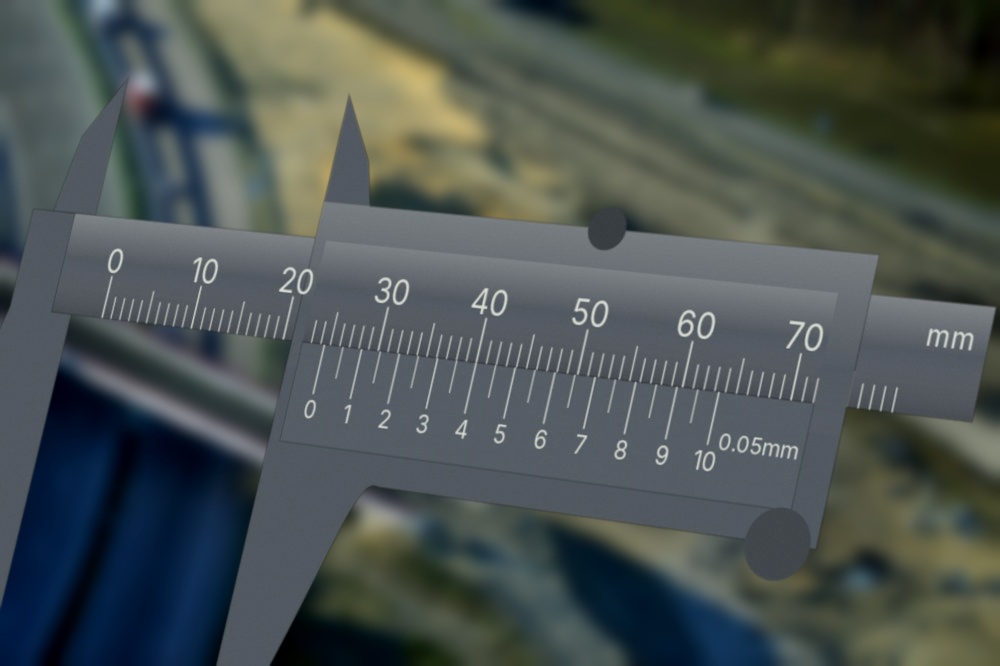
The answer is 24.4 mm
